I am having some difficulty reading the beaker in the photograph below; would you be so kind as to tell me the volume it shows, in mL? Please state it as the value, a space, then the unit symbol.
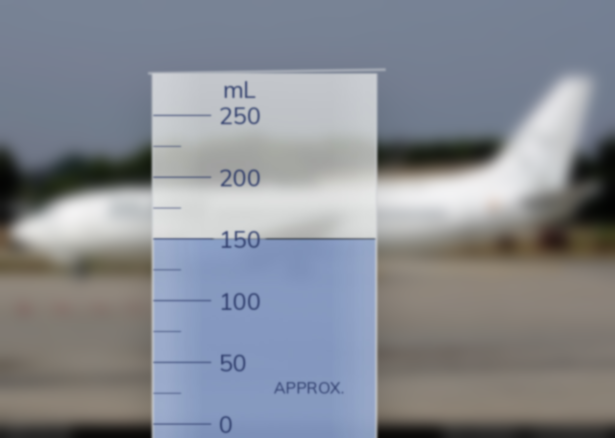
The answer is 150 mL
